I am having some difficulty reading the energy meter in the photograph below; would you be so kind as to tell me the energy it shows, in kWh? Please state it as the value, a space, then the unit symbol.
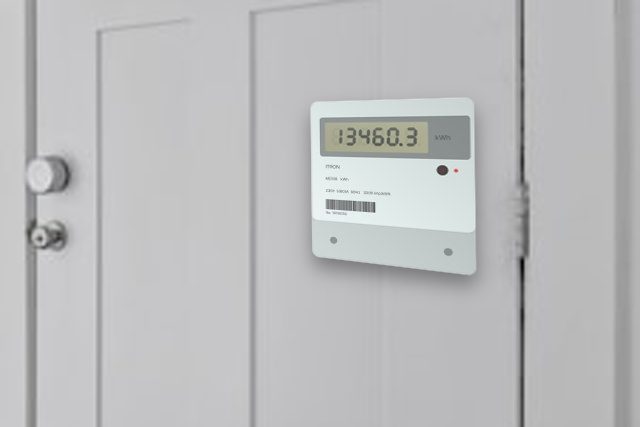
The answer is 13460.3 kWh
